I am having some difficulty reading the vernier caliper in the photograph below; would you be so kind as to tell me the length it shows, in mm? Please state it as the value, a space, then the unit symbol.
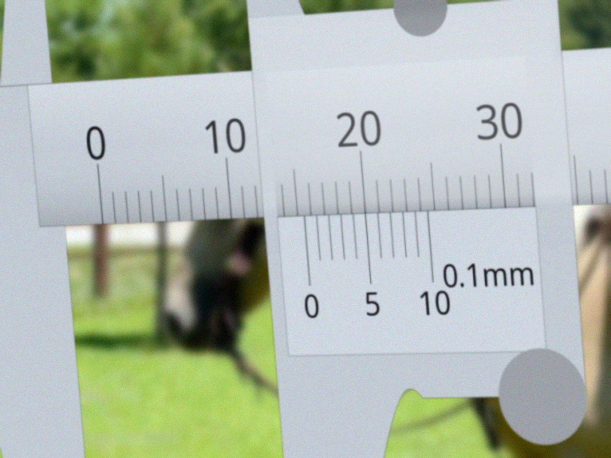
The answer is 15.5 mm
